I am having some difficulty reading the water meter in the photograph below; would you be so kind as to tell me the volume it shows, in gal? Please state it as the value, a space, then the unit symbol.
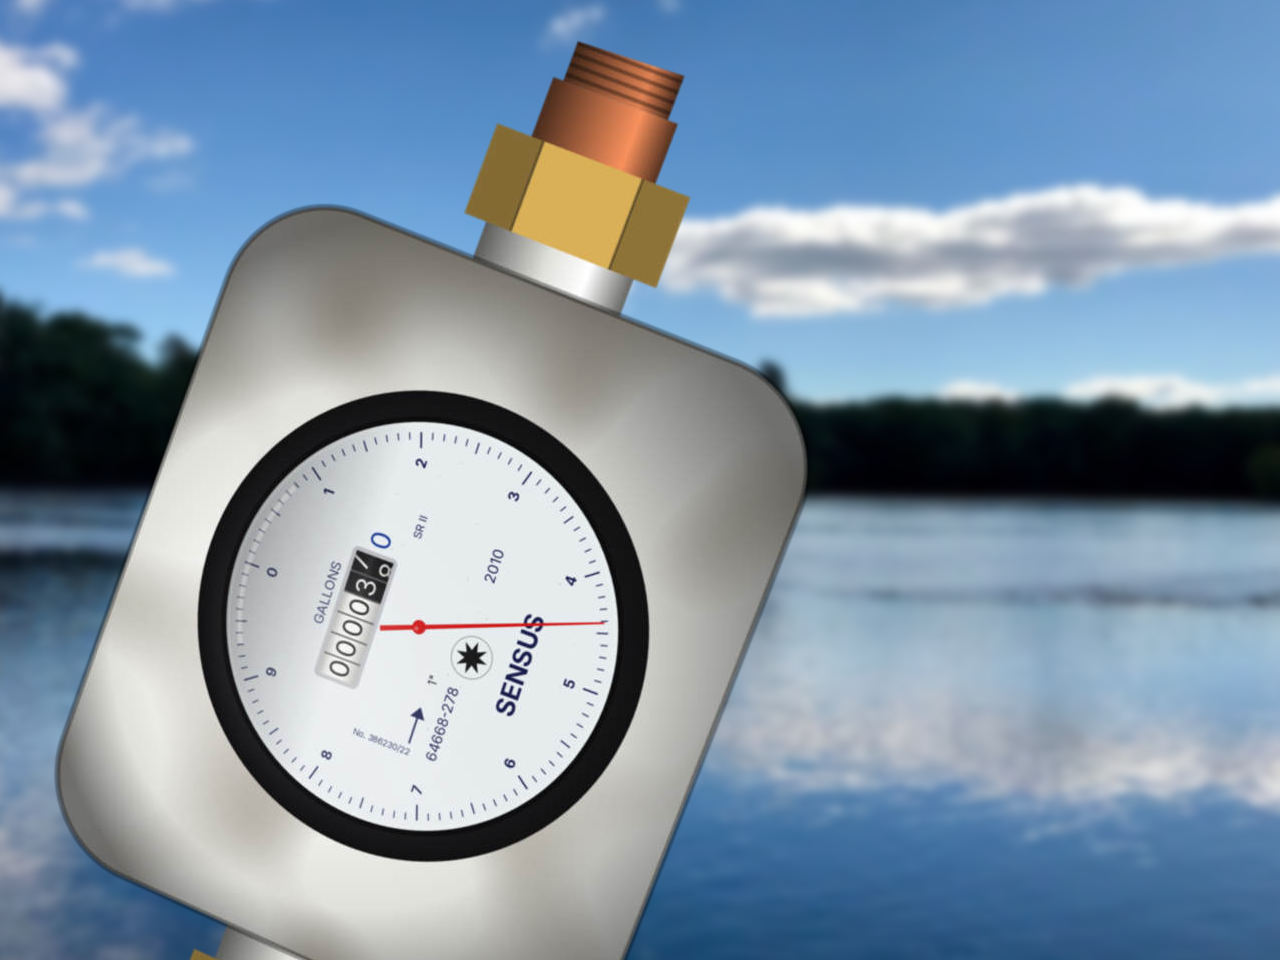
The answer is 374.4 gal
